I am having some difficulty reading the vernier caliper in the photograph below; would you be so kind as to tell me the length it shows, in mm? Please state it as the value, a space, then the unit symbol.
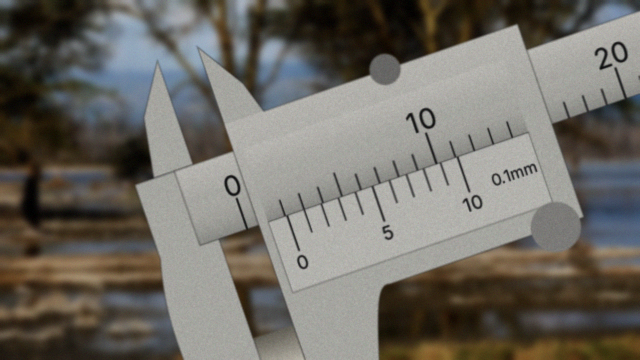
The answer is 2.1 mm
